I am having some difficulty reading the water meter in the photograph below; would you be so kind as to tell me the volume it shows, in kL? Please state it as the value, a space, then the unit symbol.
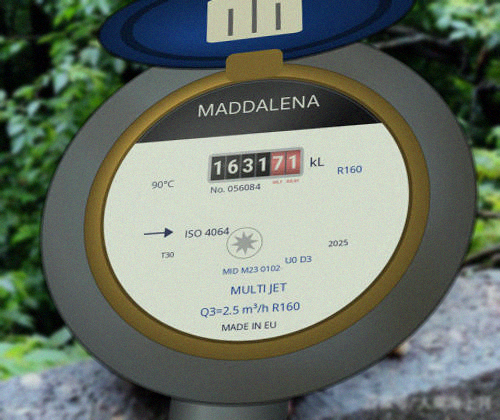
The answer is 1631.71 kL
